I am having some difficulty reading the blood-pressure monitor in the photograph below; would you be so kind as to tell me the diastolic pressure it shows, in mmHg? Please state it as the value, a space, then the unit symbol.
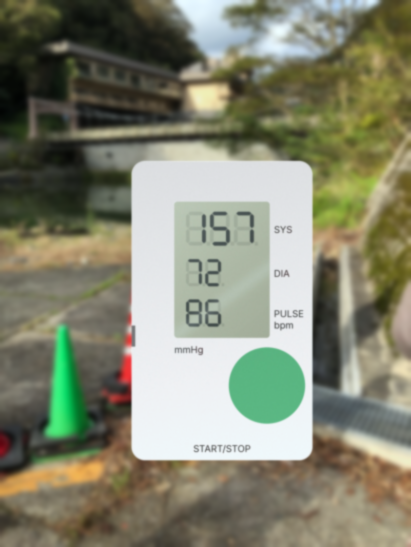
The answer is 72 mmHg
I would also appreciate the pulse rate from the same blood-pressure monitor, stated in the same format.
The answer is 86 bpm
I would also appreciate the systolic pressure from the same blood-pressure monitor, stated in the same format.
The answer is 157 mmHg
